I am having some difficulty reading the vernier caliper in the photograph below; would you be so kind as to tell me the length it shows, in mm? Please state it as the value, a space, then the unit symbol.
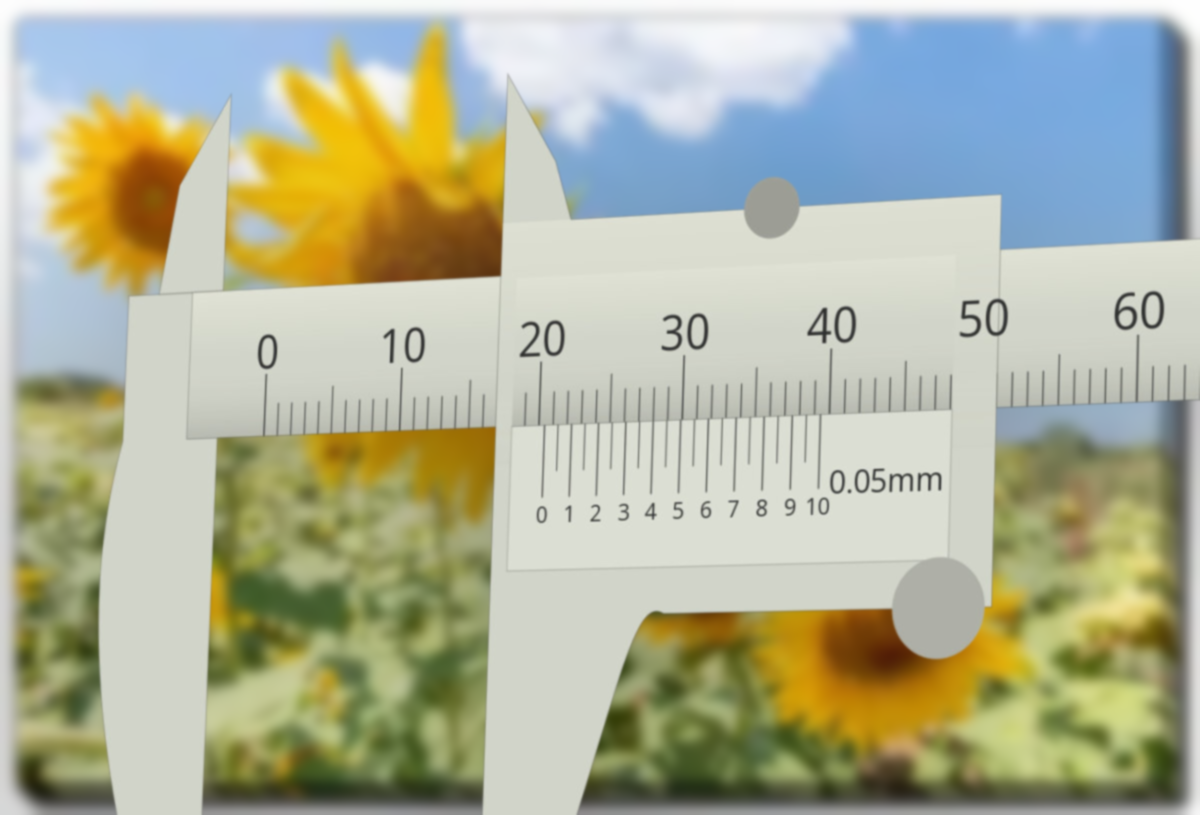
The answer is 20.4 mm
